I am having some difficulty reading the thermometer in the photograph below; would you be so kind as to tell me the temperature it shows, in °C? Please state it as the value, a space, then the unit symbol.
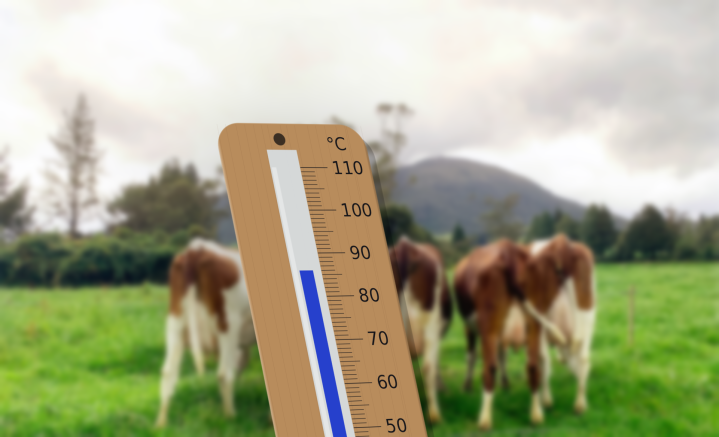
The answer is 86 °C
